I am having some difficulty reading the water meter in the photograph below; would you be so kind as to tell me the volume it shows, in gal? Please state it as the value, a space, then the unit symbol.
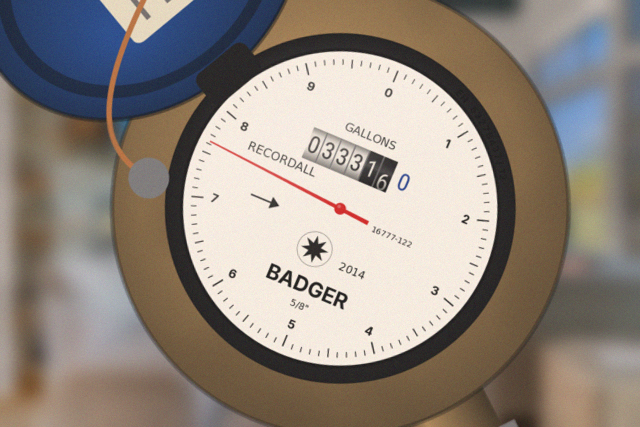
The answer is 333157.6 gal
